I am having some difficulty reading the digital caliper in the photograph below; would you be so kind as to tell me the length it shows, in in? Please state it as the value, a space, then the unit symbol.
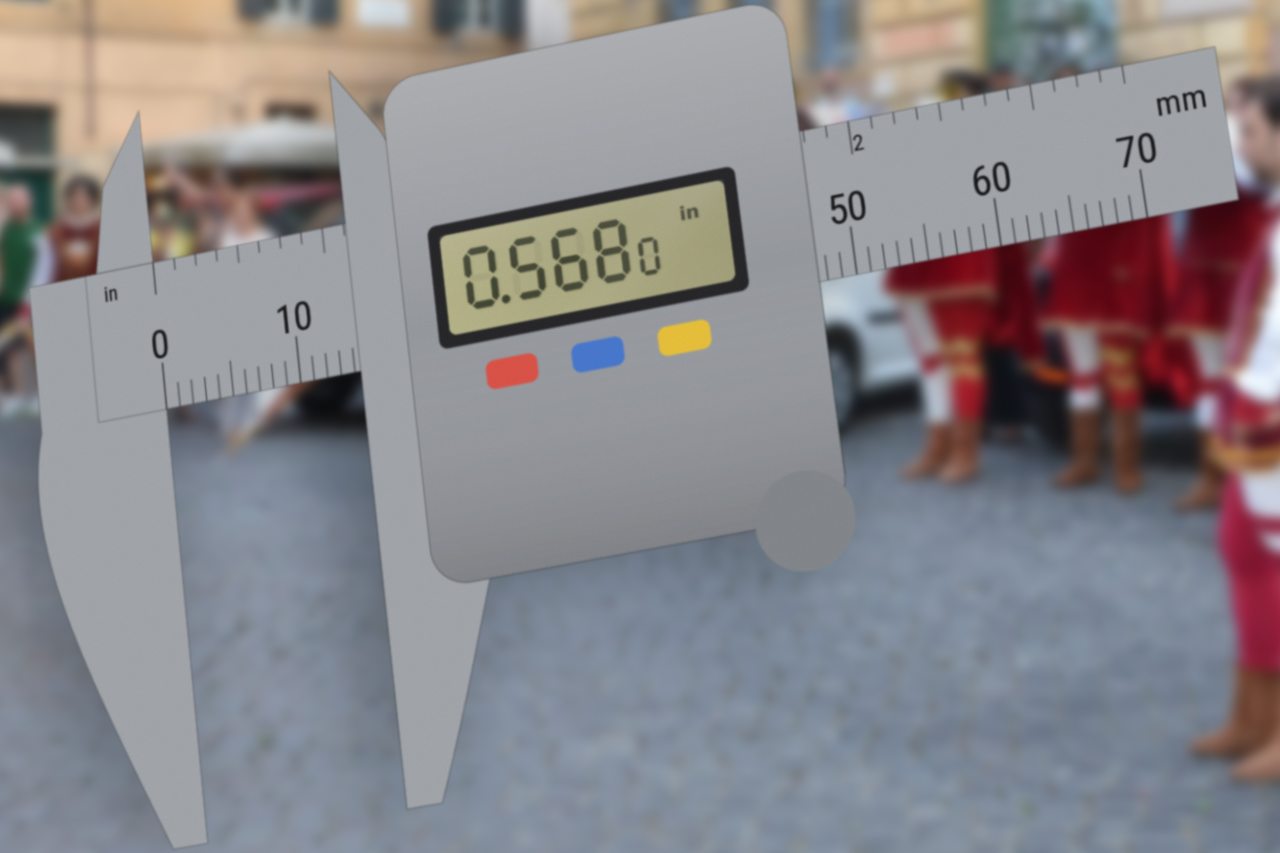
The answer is 0.5680 in
